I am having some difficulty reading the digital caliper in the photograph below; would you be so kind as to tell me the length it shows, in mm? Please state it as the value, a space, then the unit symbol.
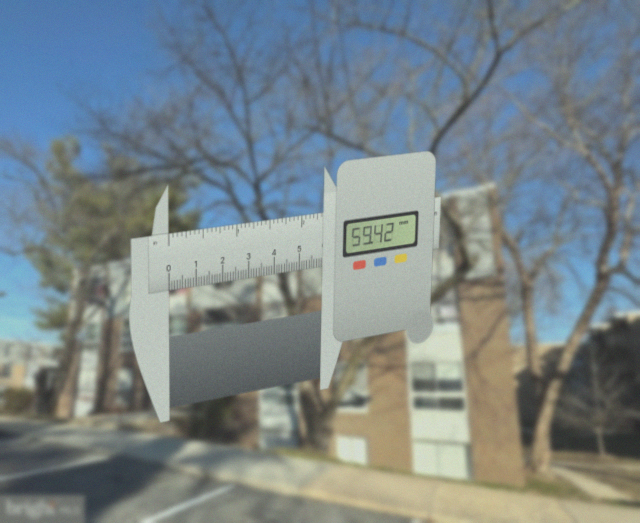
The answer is 59.42 mm
